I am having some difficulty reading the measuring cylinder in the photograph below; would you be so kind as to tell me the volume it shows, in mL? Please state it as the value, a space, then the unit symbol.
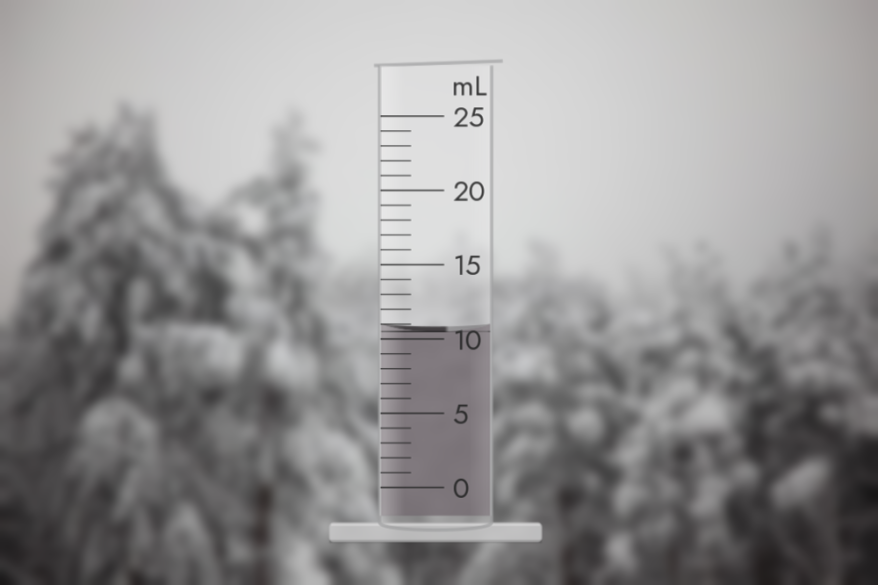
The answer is 10.5 mL
